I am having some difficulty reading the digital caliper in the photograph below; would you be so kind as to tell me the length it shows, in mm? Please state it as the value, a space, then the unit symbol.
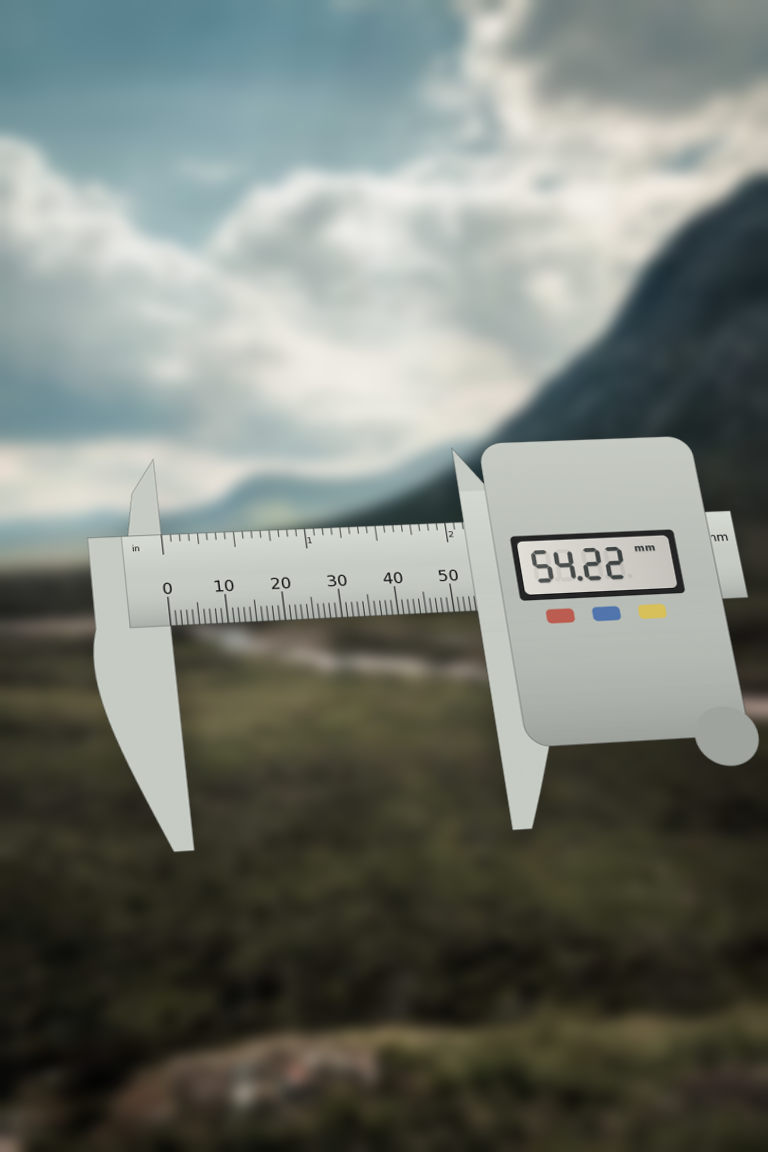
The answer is 54.22 mm
